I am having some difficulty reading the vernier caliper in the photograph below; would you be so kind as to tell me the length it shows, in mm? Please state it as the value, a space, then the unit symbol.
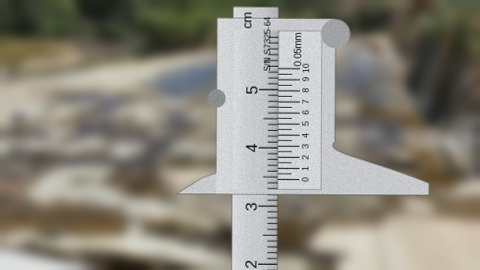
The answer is 34.6 mm
